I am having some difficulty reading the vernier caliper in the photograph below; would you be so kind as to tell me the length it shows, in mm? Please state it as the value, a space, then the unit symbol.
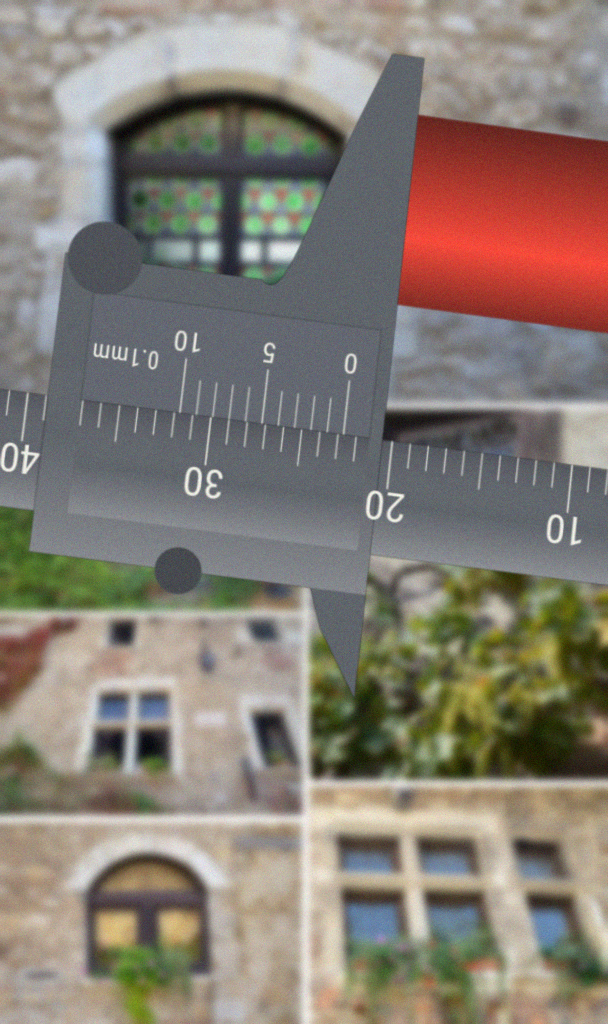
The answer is 22.7 mm
